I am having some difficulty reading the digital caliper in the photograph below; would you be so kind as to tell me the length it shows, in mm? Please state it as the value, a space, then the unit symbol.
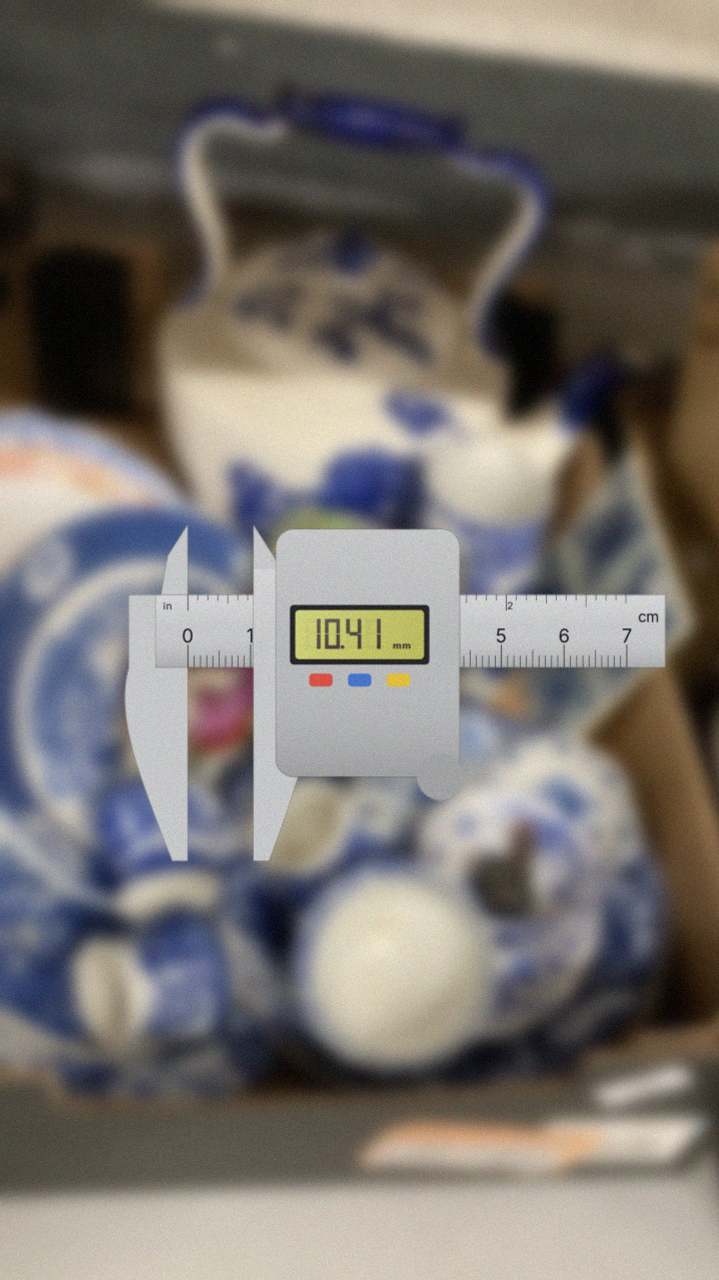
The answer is 10.41 mm
